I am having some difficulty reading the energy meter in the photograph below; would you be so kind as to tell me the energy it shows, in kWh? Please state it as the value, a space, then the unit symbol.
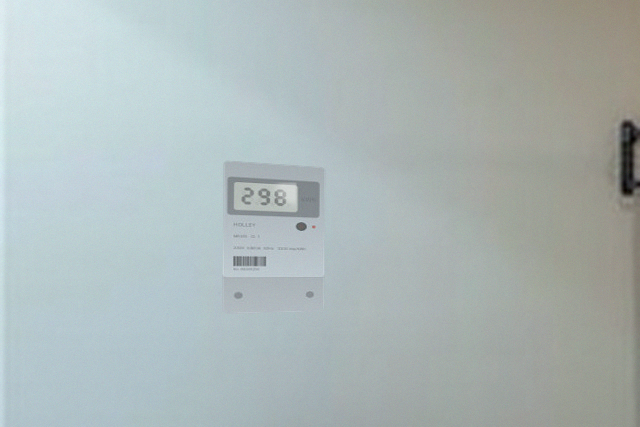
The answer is 298 kWh
